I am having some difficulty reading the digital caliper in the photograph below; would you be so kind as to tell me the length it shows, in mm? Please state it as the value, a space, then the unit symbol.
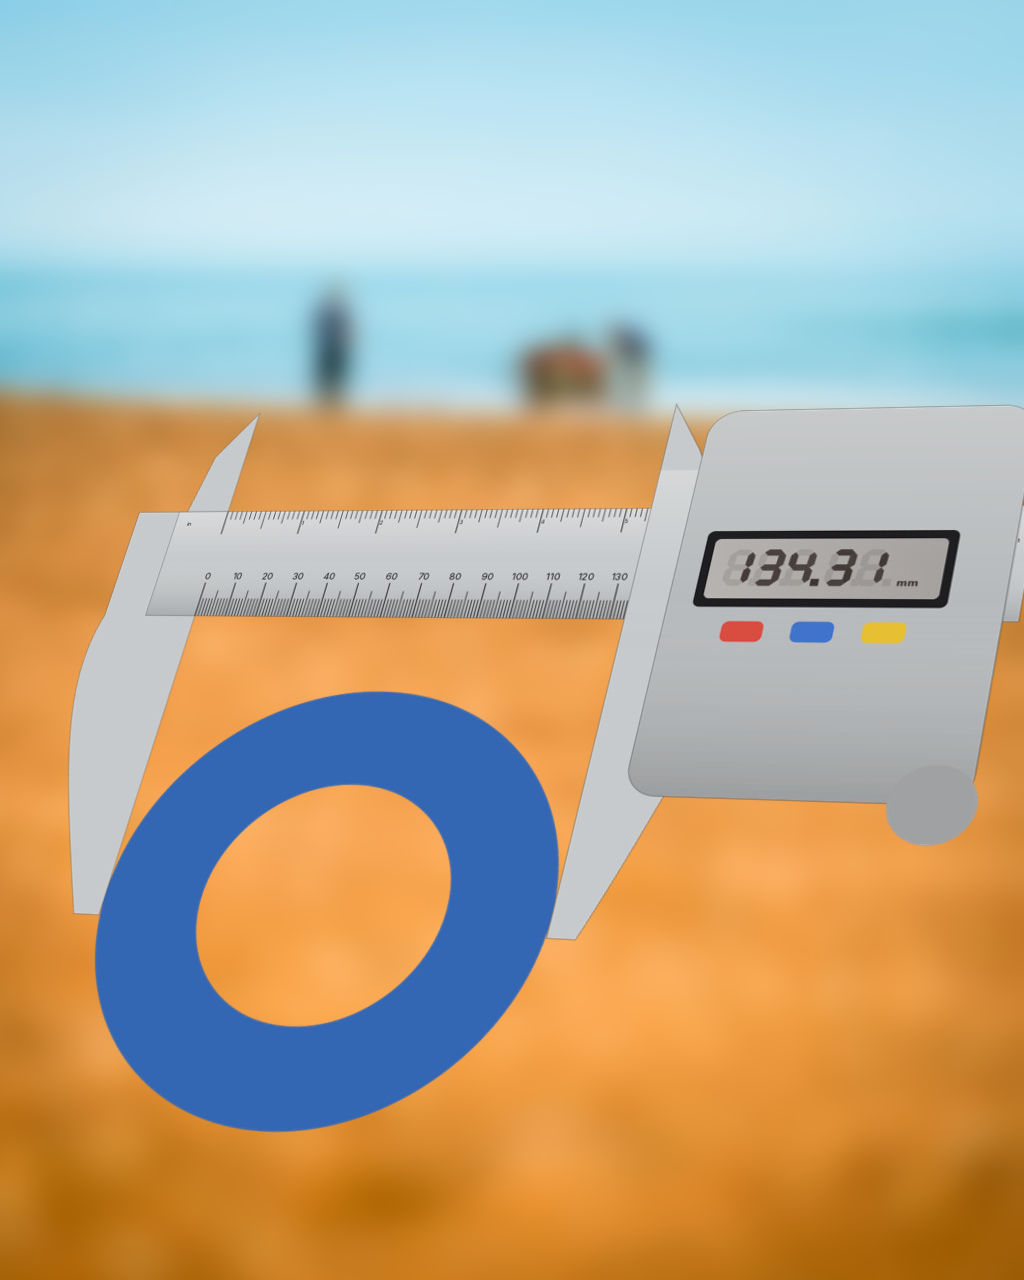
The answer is 134.31 mm
